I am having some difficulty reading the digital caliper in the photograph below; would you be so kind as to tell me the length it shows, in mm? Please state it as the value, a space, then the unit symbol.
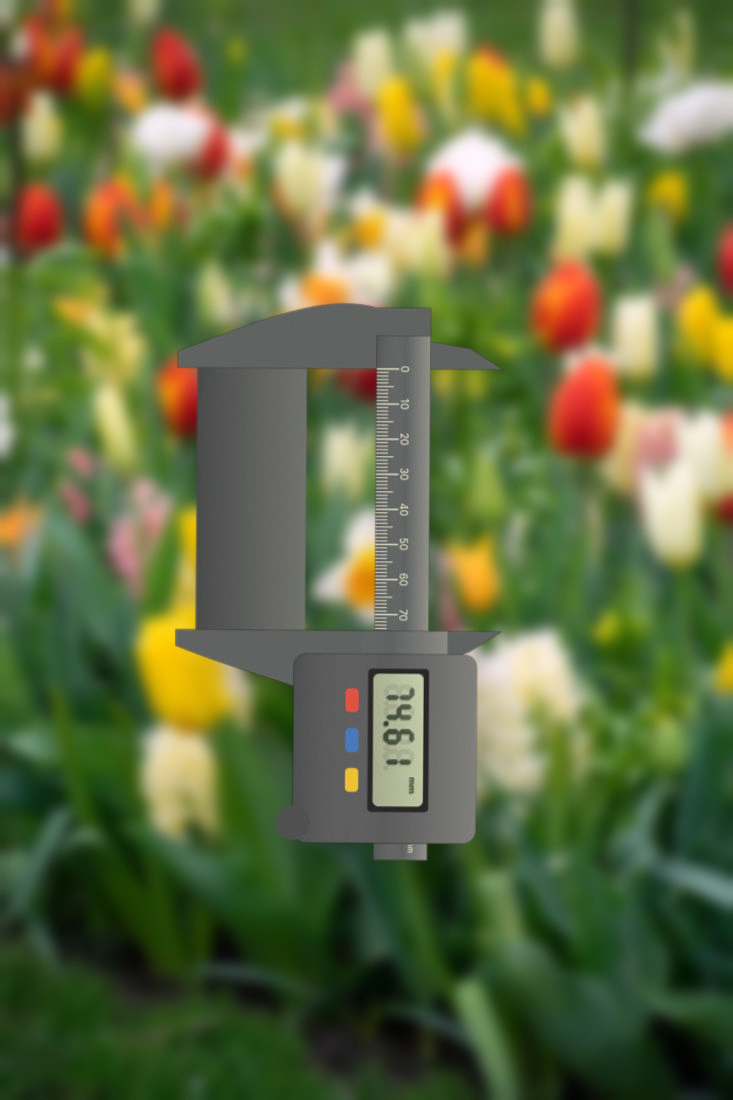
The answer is 74.61 mm
